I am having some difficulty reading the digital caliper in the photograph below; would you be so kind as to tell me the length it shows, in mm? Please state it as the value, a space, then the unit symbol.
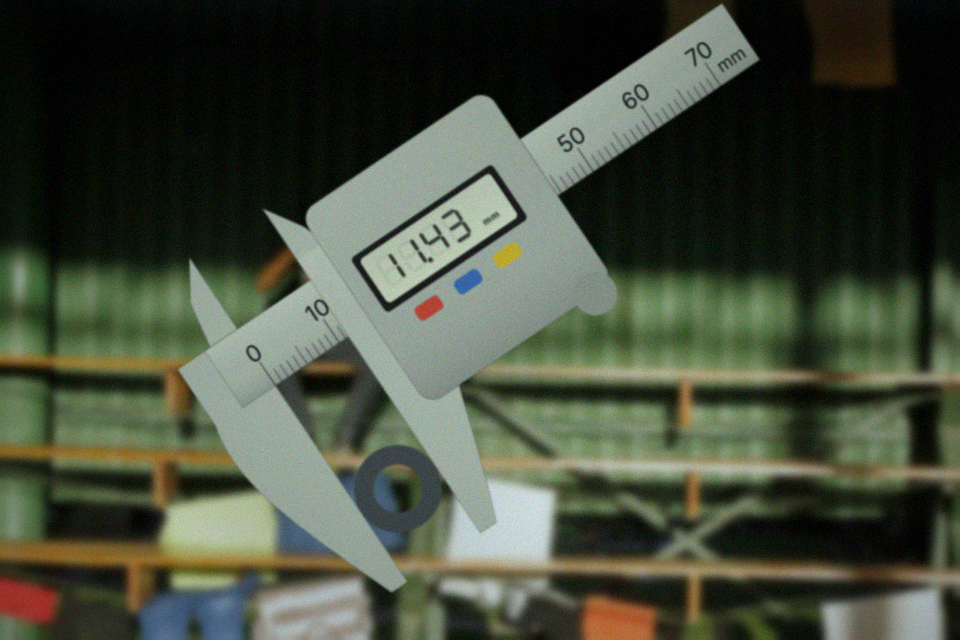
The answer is 11.43 mm
